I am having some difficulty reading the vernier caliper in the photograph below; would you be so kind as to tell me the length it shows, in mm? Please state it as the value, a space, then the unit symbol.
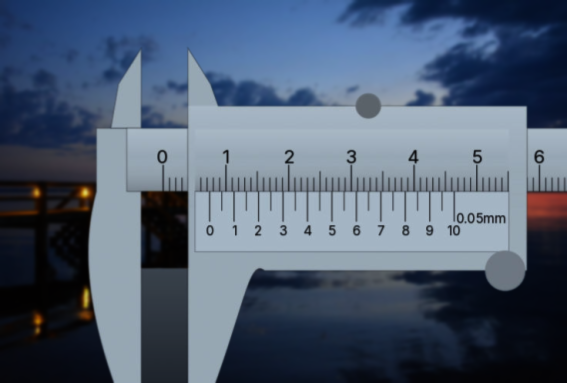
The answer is 7.4 mm
